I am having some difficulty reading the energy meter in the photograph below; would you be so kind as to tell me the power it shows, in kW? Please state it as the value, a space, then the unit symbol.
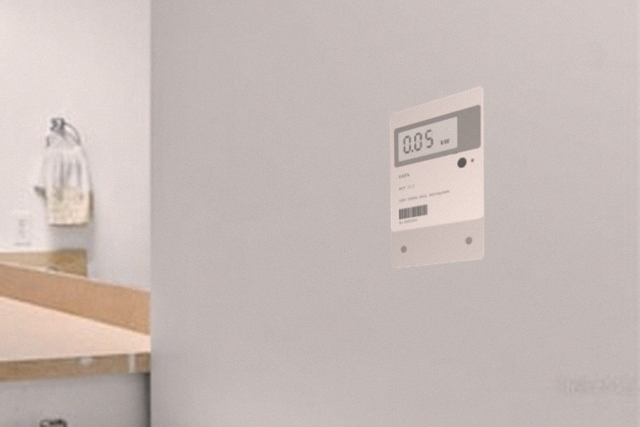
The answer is 0.05 kW
